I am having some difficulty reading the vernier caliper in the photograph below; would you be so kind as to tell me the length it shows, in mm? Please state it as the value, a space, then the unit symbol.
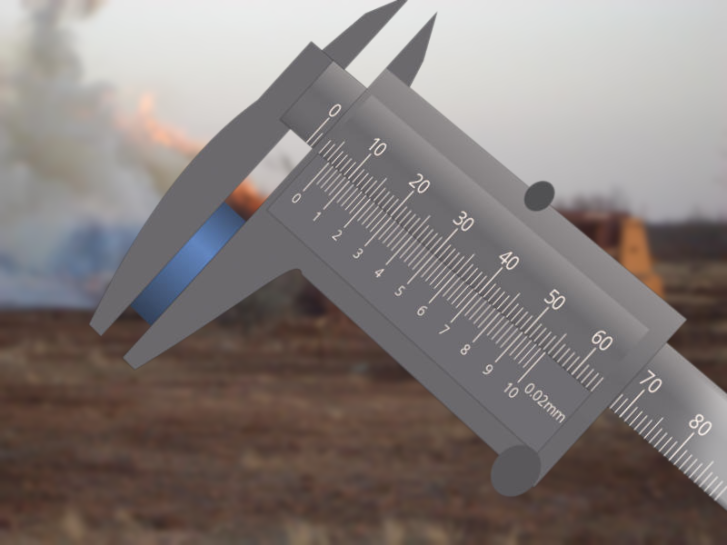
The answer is 5.5 mm
